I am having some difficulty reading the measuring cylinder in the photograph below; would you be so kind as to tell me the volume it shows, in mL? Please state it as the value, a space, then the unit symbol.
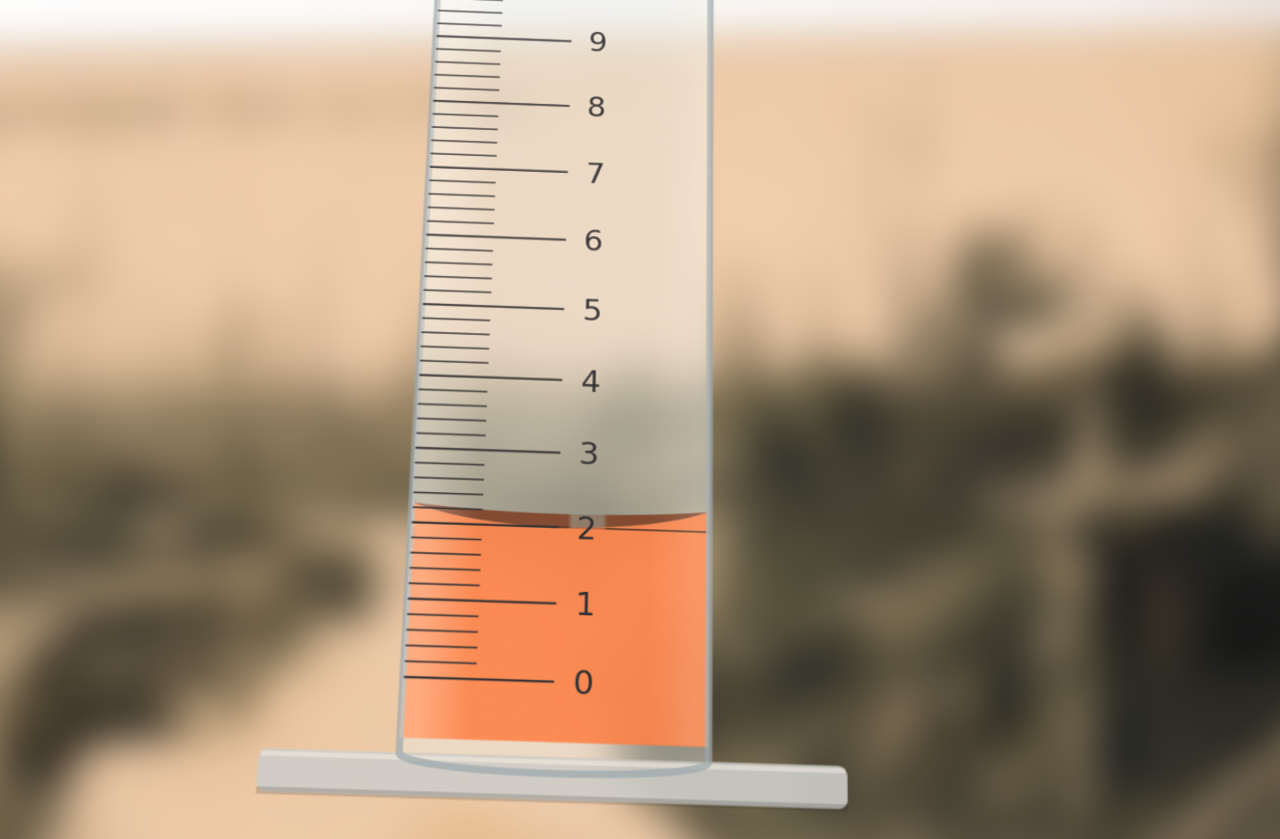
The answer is 2 mL
